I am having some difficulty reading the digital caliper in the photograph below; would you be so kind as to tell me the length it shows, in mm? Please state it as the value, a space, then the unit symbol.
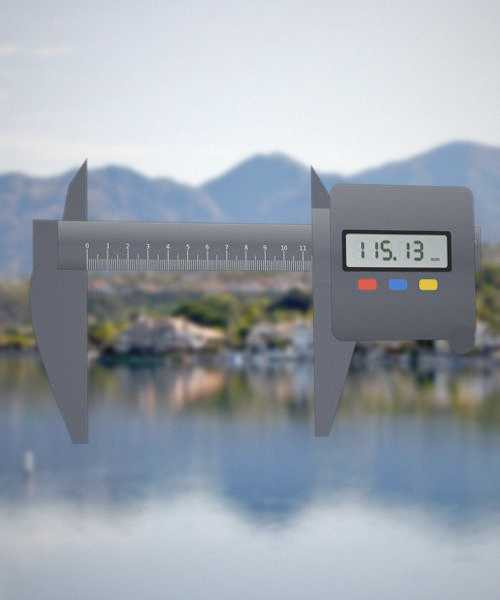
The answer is 115.13 mm
